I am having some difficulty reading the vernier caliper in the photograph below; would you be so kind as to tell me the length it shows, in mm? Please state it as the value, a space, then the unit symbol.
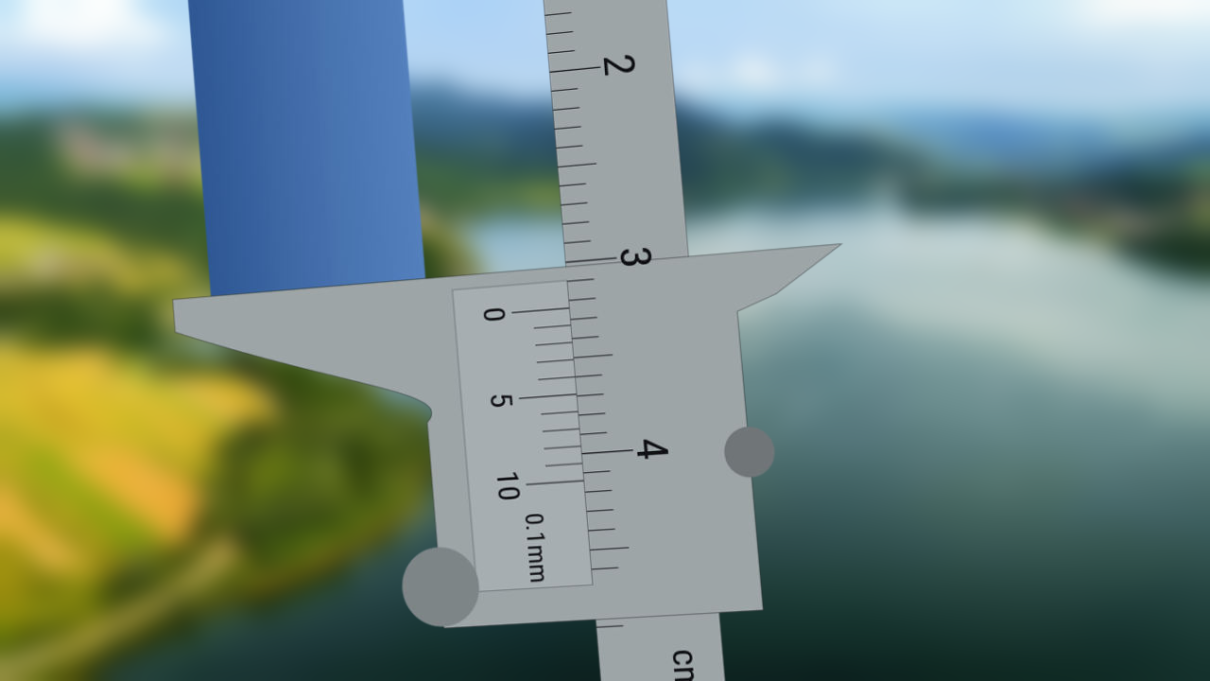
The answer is 32.4 mm
